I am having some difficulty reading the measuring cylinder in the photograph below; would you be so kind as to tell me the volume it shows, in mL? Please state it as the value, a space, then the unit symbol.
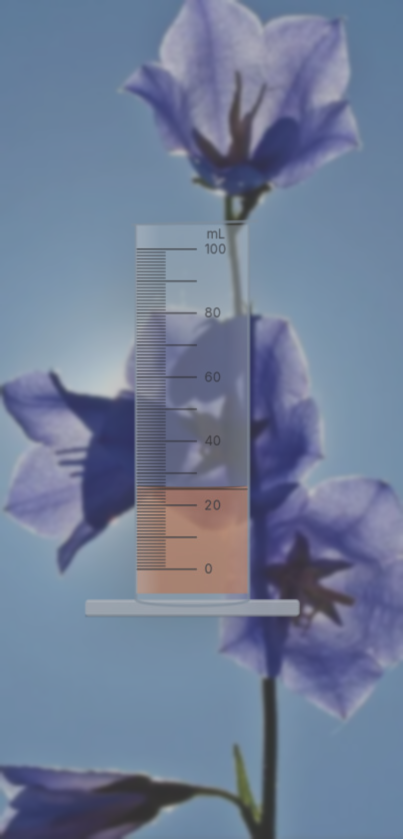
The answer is 25 mL
